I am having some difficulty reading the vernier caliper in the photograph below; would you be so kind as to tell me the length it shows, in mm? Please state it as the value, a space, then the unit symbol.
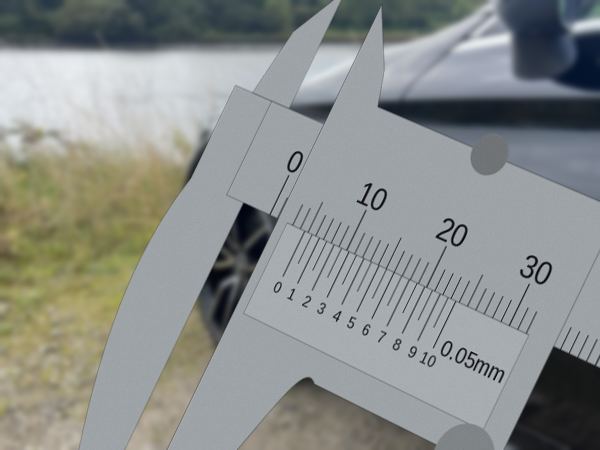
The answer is 4.6 mm
